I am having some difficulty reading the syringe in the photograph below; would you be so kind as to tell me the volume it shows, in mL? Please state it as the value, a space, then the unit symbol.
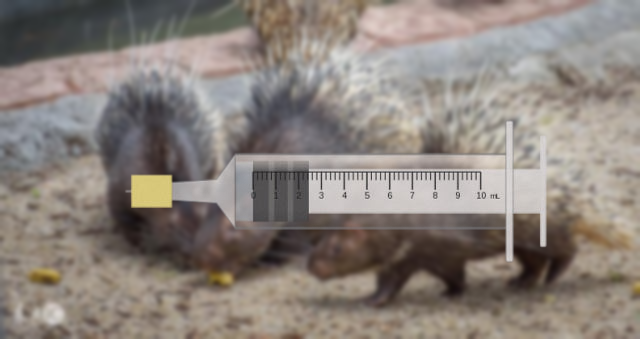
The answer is 0 mL
